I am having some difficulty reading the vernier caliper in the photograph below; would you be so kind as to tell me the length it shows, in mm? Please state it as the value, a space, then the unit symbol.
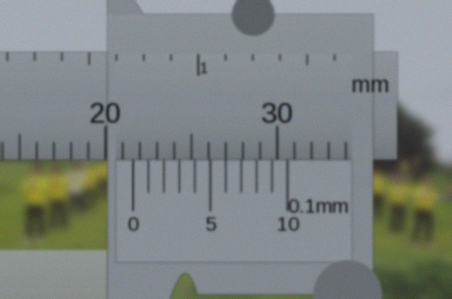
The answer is 21.6 mm
